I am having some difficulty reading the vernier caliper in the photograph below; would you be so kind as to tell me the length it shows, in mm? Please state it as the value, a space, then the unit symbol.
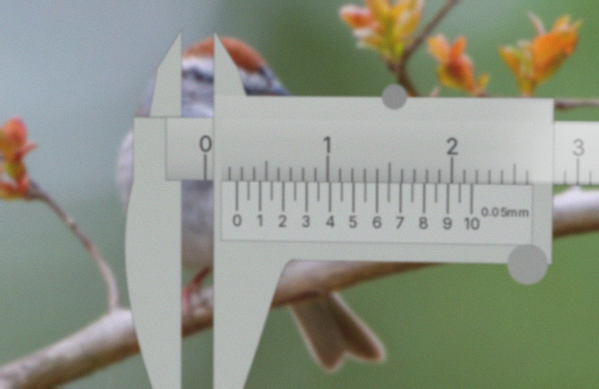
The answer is 2.6 mm
